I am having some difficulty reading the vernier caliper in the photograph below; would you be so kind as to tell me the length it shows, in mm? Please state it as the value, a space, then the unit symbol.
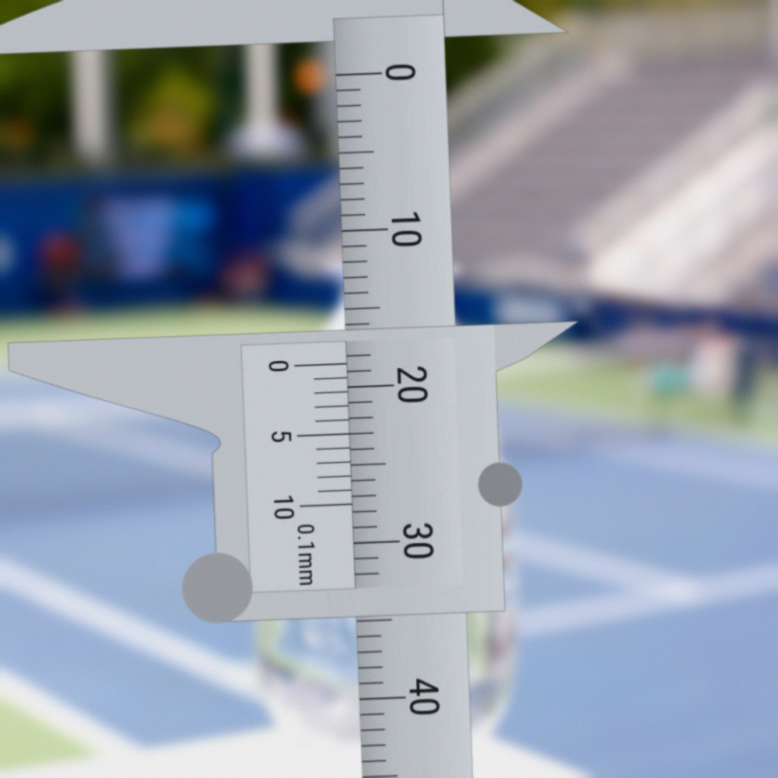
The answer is 18.5 mm
